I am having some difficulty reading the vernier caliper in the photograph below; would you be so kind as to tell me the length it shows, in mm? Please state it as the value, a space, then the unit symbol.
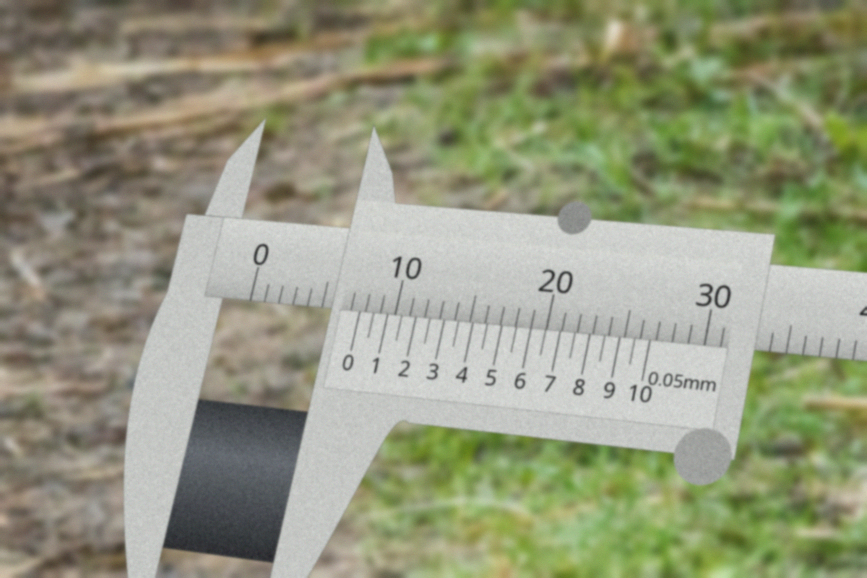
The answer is 7.6 mm
